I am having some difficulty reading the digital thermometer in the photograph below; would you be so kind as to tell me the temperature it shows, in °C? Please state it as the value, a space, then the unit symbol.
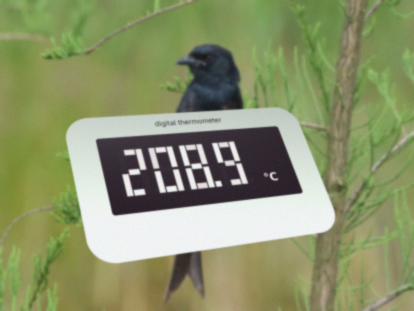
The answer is 208.9 °C
